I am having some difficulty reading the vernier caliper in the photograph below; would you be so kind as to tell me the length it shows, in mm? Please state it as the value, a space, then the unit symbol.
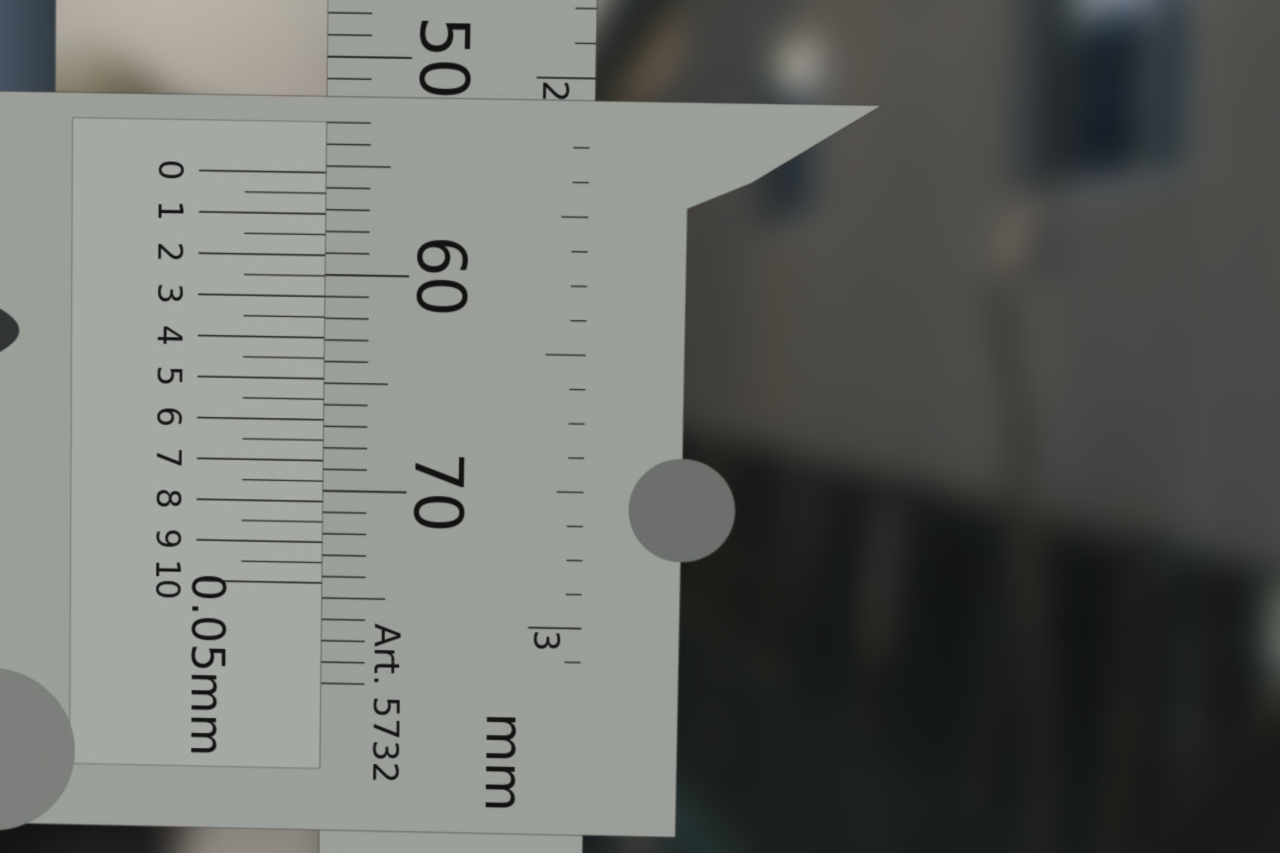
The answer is 55.3 mm
